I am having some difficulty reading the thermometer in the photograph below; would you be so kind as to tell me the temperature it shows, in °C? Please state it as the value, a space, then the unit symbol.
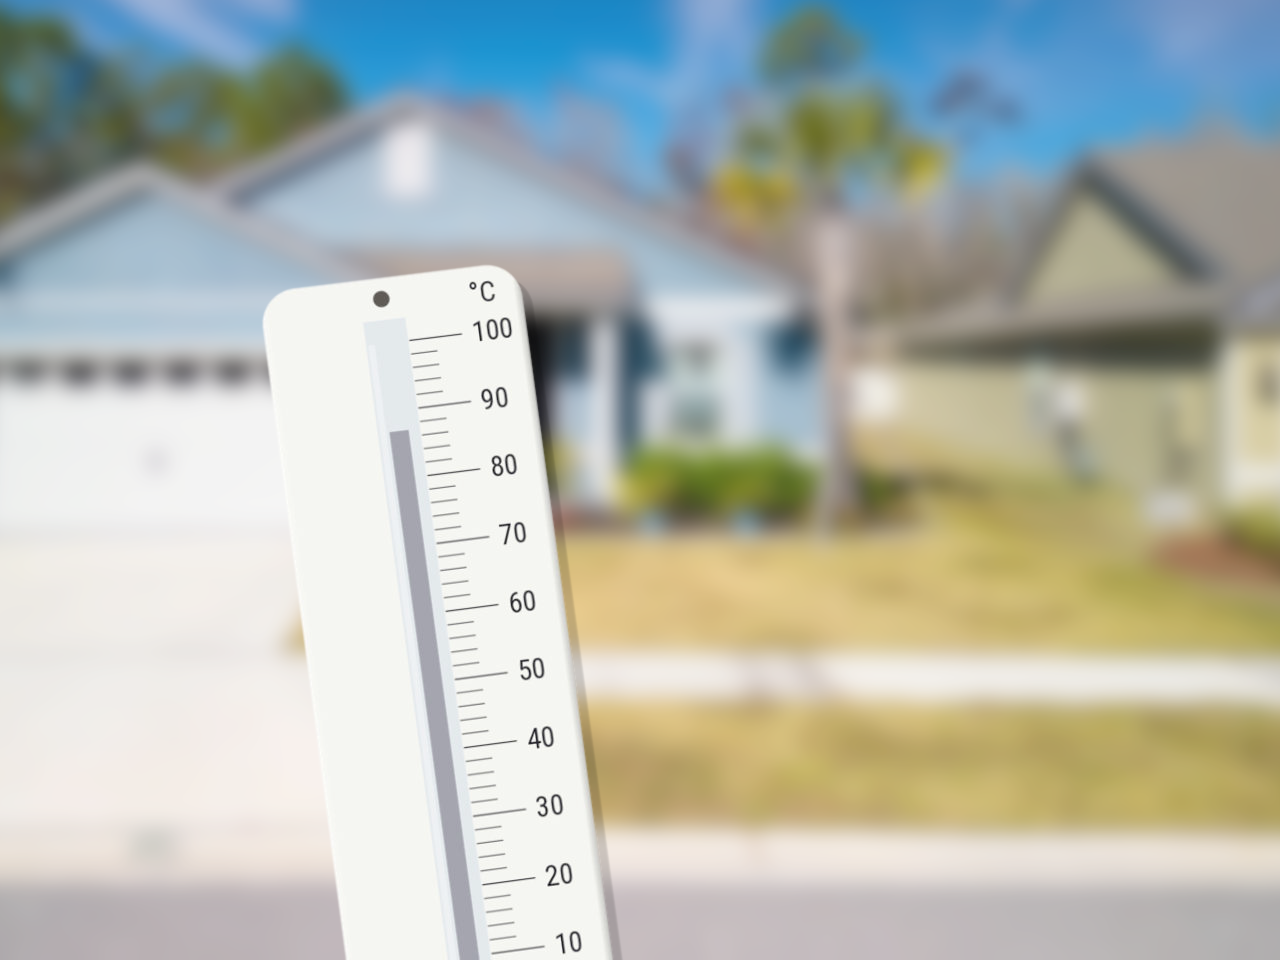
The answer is 87 °C
